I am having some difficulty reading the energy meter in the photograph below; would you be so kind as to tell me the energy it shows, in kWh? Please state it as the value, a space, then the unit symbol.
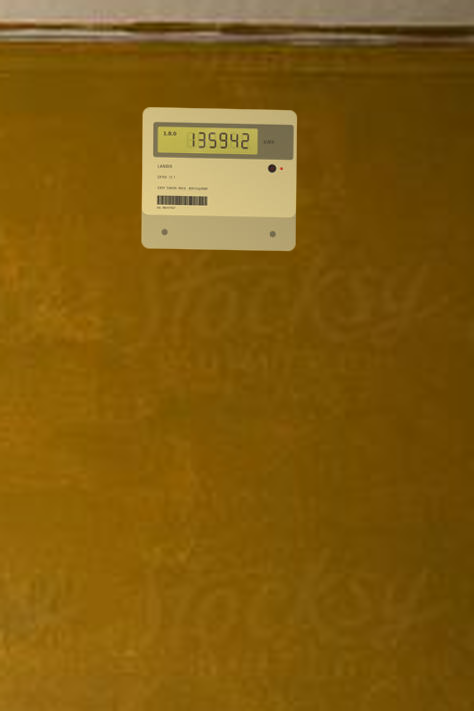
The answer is 135942 kWh
